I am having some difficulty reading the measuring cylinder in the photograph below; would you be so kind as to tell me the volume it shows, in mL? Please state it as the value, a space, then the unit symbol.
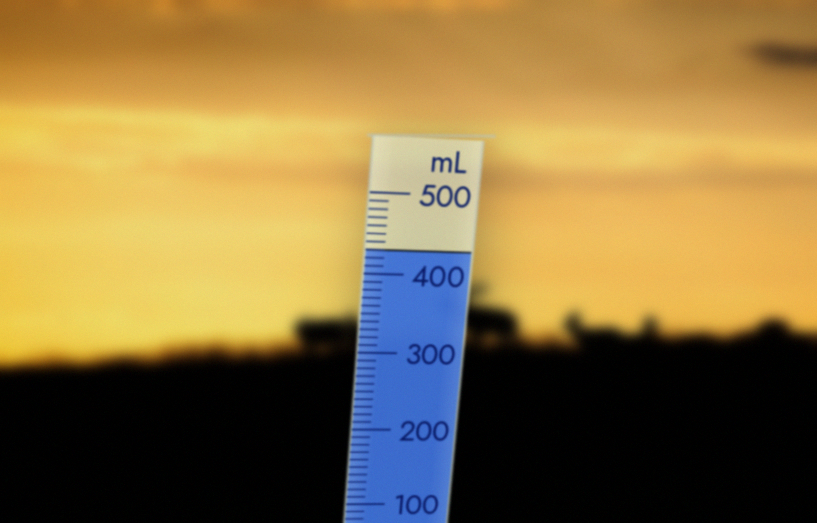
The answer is 430 mL
